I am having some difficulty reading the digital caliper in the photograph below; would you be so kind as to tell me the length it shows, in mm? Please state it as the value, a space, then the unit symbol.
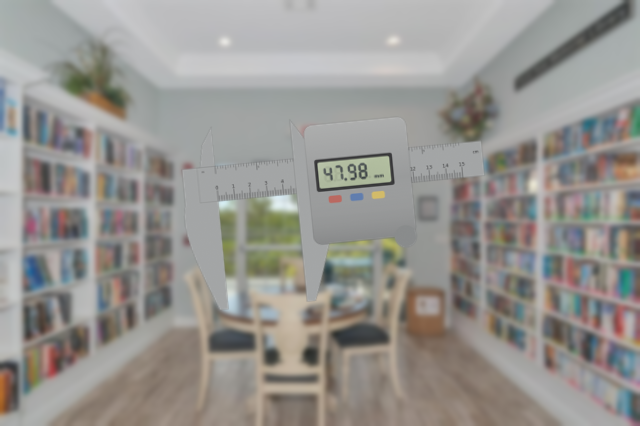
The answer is 47.98 mm
